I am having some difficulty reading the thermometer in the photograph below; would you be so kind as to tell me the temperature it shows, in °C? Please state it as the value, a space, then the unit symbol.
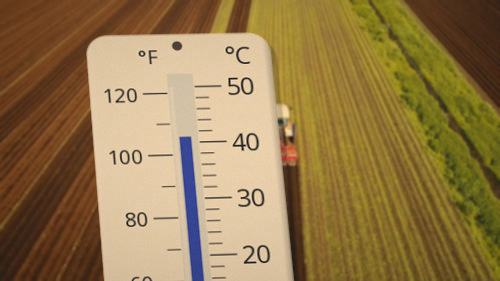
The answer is 41 °C
